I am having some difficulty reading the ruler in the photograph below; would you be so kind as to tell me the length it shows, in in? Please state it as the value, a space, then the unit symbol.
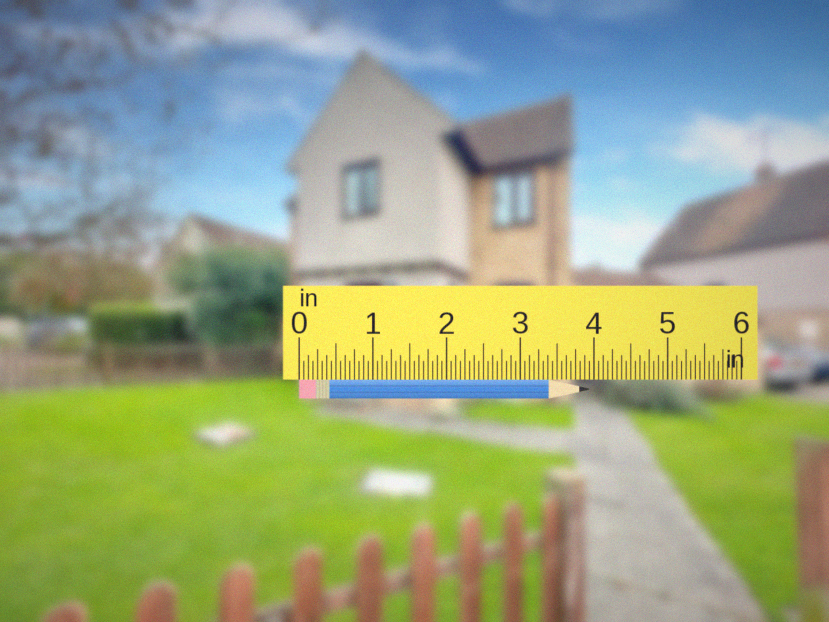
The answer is 3.9375 in
